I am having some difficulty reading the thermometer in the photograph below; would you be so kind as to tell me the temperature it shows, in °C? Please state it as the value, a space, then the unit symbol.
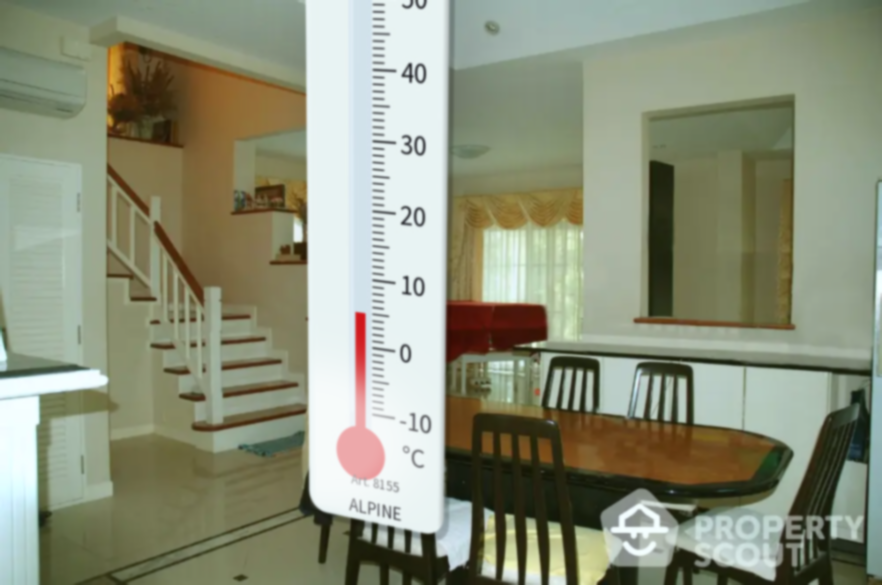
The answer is 5 °C
